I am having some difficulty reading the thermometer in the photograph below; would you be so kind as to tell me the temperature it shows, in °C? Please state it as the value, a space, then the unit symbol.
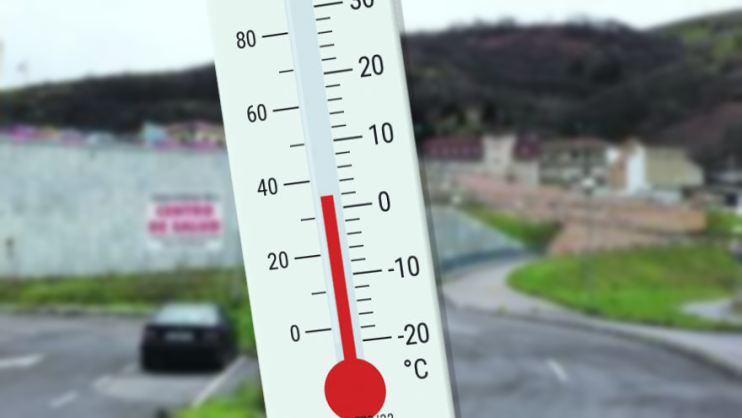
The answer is 2 °C
